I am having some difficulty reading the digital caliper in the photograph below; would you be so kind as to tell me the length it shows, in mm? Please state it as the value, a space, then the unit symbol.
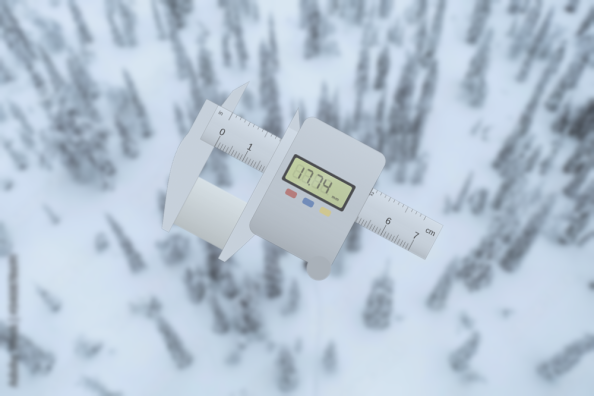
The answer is 17.74 mm
